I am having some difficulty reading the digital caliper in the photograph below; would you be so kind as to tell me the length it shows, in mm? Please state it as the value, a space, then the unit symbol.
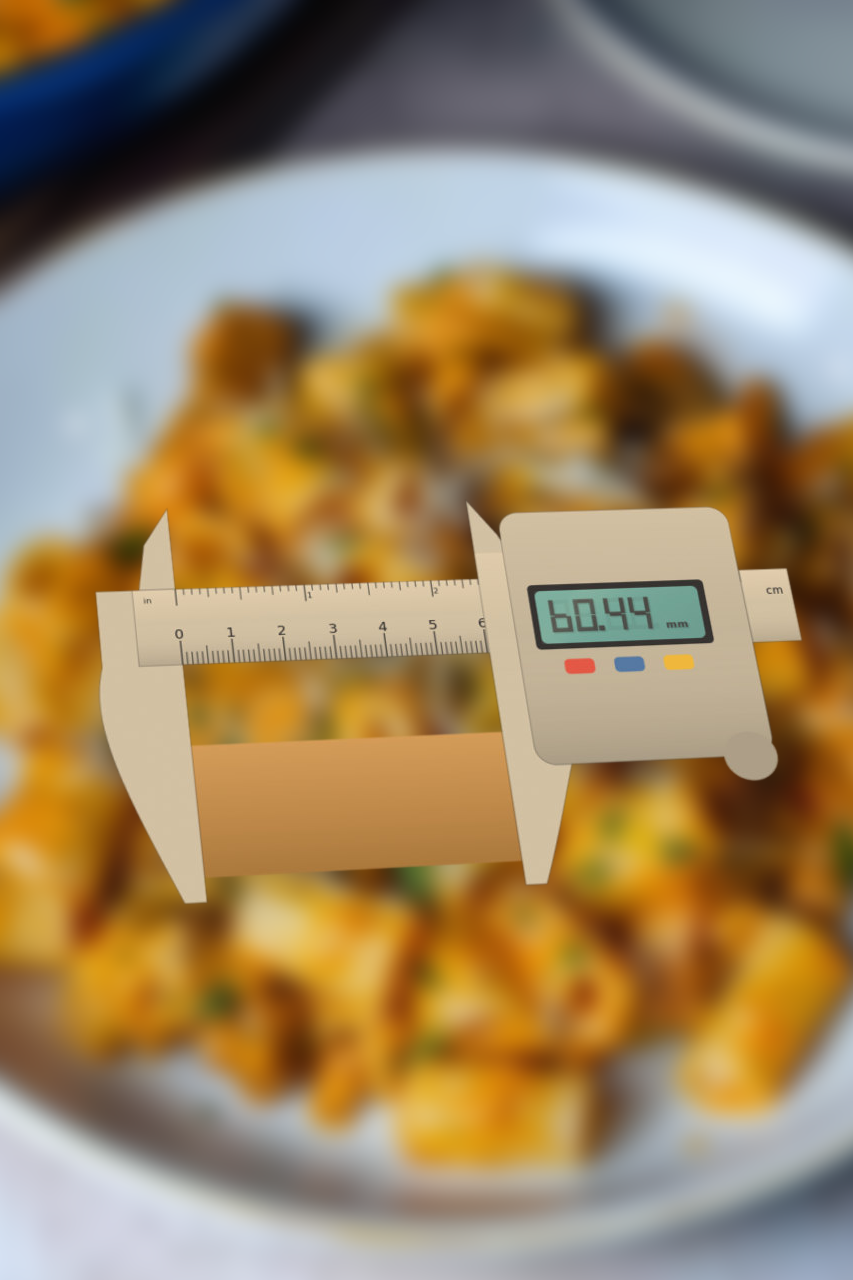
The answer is 60.44 mm
